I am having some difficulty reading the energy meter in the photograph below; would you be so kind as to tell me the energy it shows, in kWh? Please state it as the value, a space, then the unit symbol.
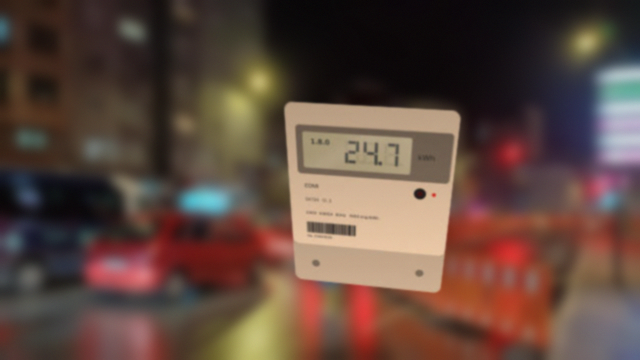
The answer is 24.7 kWh
